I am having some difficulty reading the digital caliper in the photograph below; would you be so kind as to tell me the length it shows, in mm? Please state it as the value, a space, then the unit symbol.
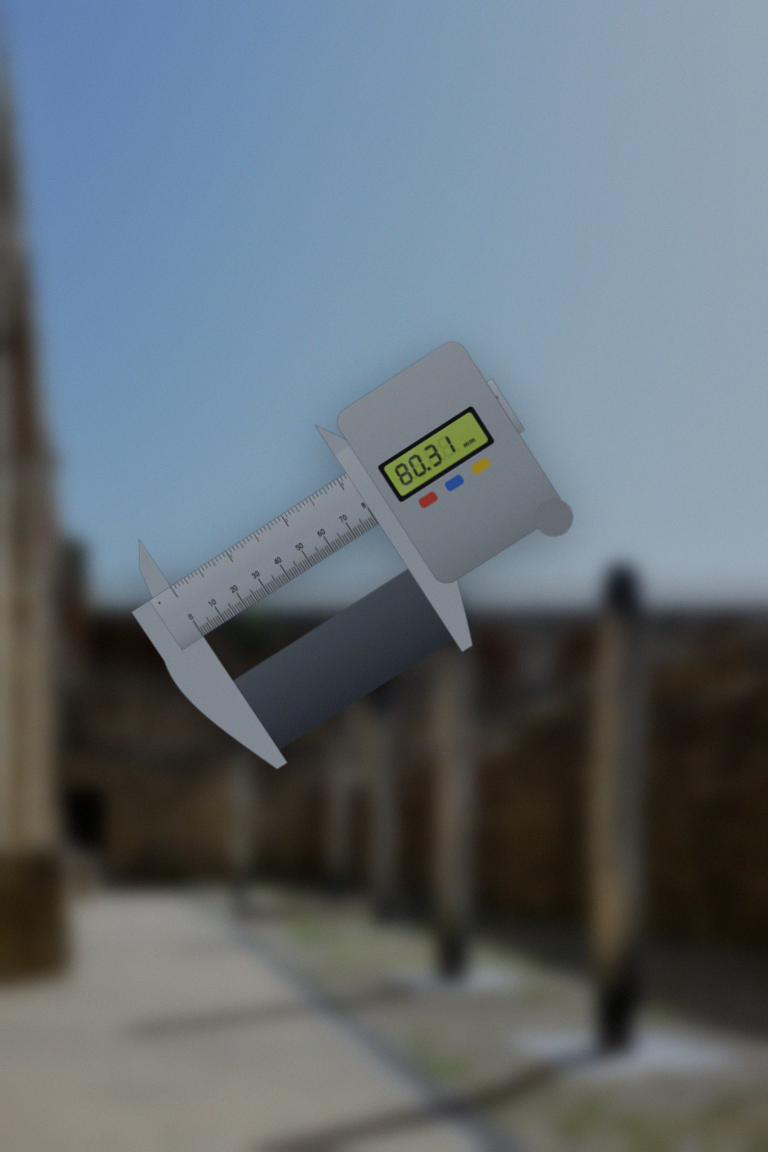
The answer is 80.31 mm
